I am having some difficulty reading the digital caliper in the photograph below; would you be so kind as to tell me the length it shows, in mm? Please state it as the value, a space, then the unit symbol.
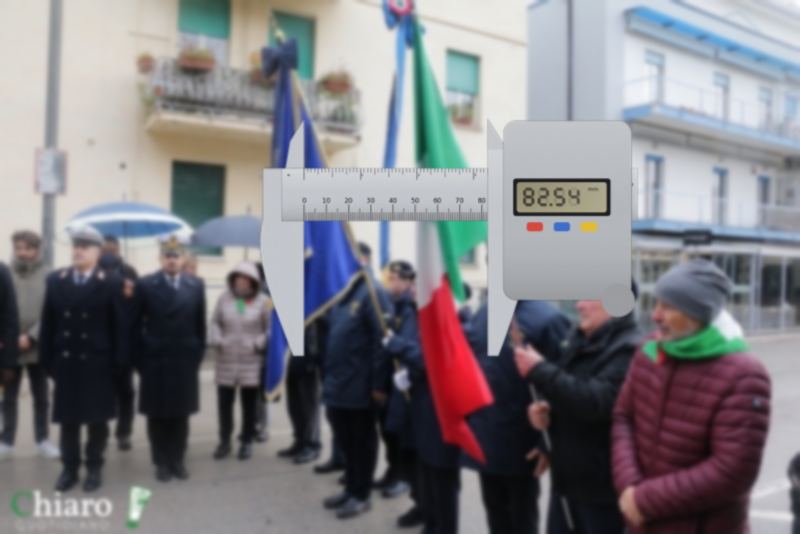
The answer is 82.54 mm
